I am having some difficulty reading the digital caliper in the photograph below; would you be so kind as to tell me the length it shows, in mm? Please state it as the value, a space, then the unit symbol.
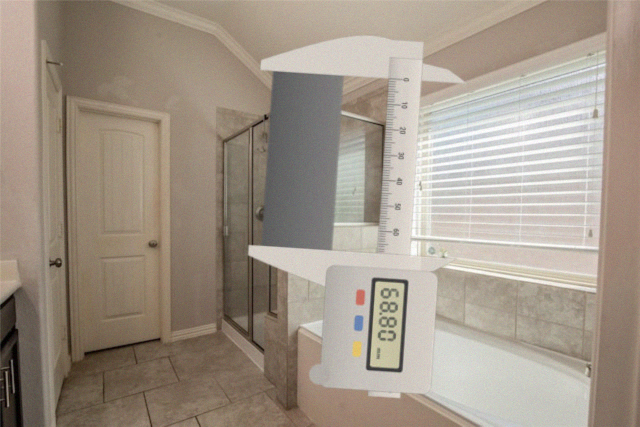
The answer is 68.80 mm
